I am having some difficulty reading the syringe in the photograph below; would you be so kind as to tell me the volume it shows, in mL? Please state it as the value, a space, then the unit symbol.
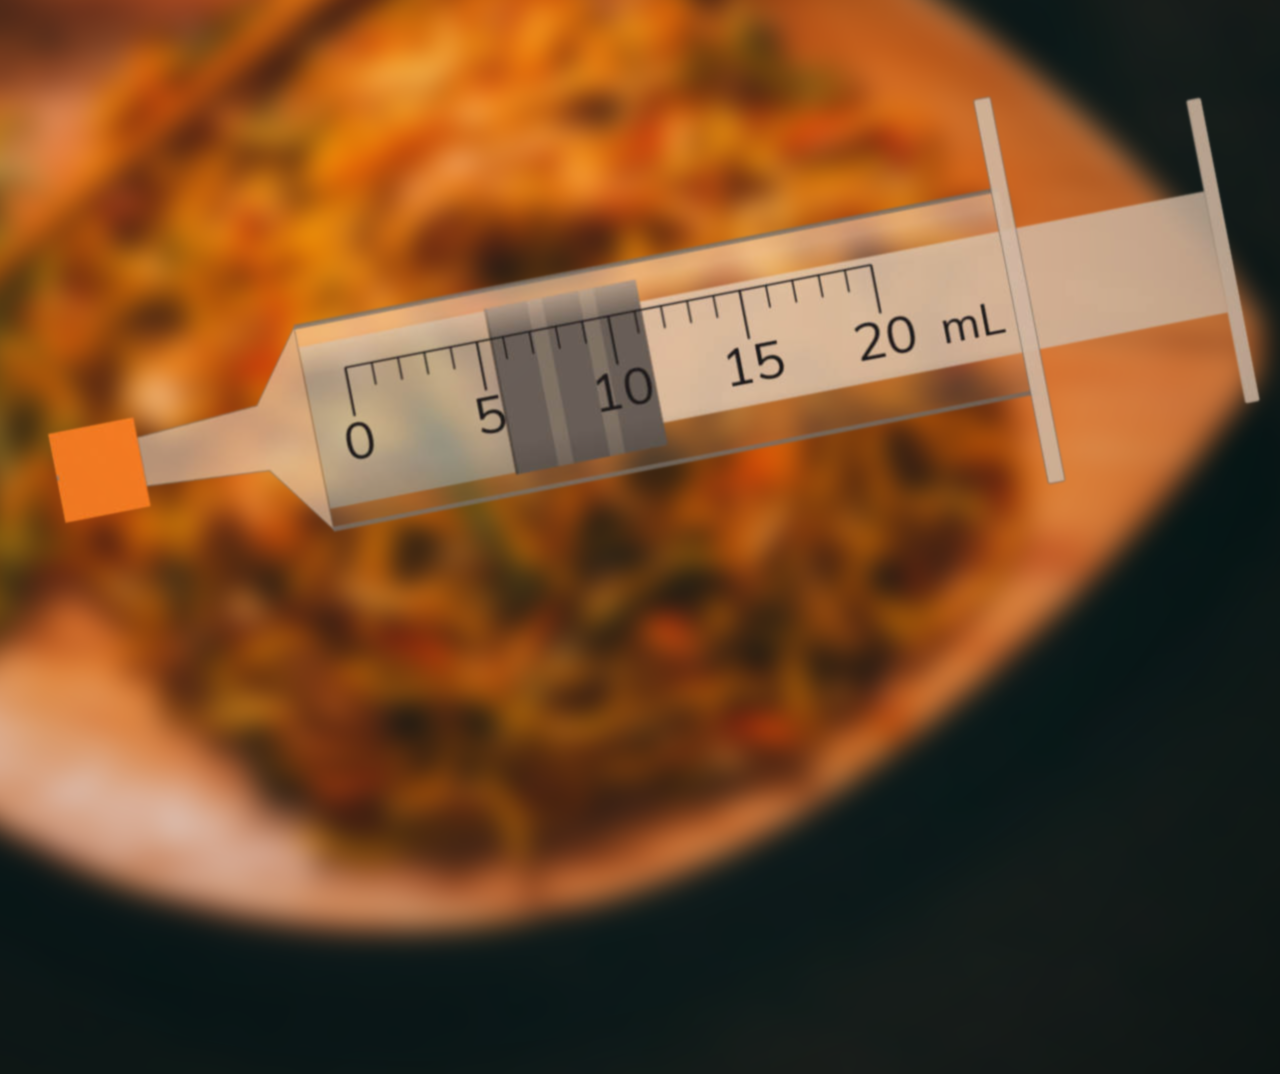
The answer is 5.5 mL
